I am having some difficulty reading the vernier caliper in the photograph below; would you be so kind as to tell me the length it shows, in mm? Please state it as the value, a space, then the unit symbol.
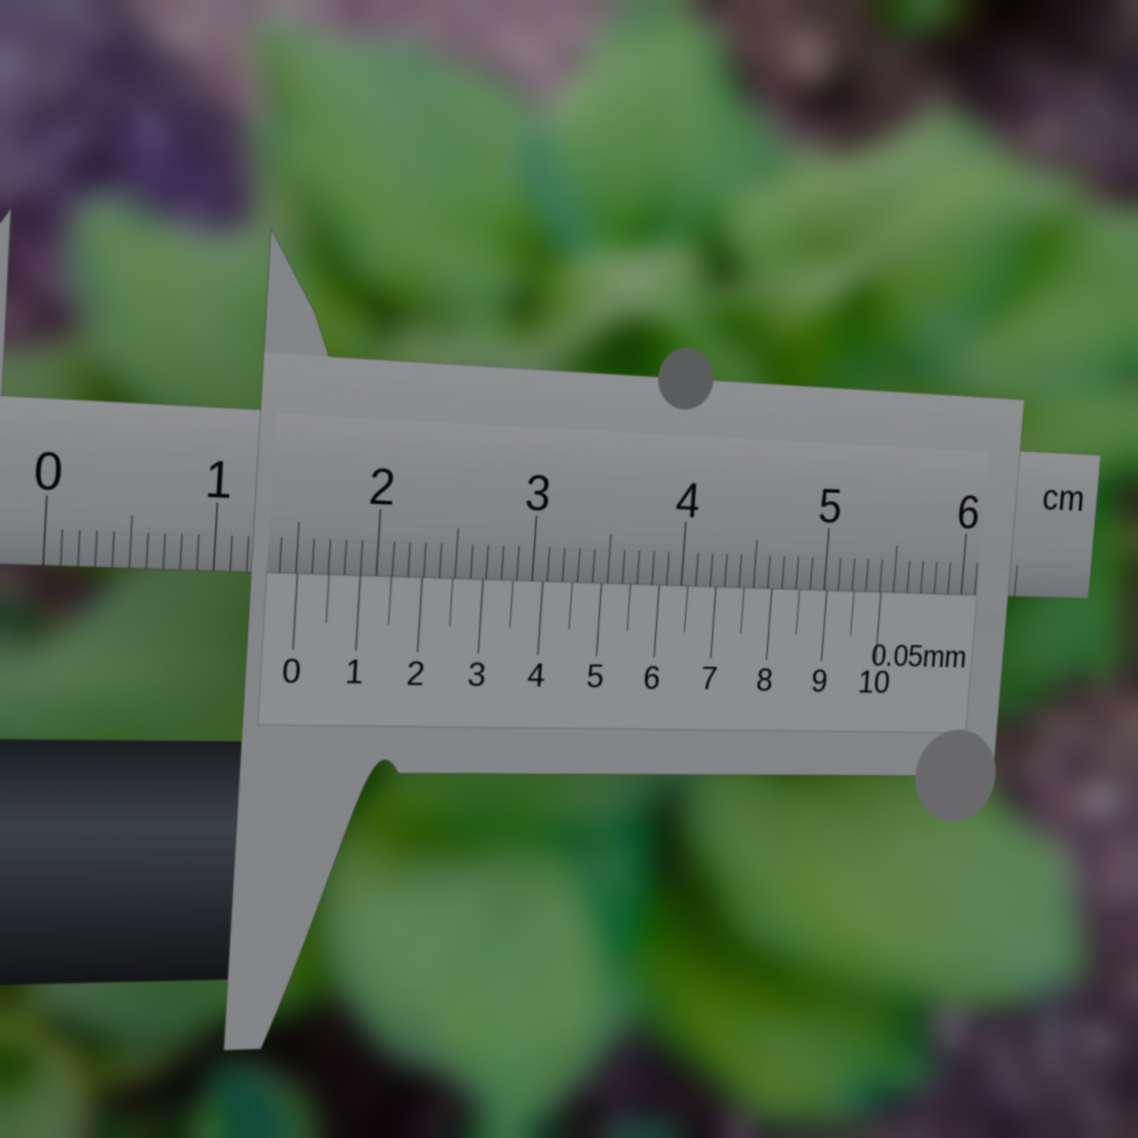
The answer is 15.1 mm
